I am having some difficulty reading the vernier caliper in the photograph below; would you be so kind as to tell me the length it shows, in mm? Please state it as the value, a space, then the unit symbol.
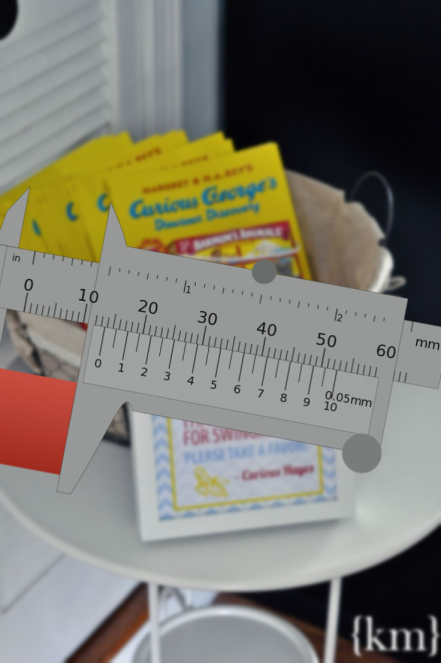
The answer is 13.6 mm
